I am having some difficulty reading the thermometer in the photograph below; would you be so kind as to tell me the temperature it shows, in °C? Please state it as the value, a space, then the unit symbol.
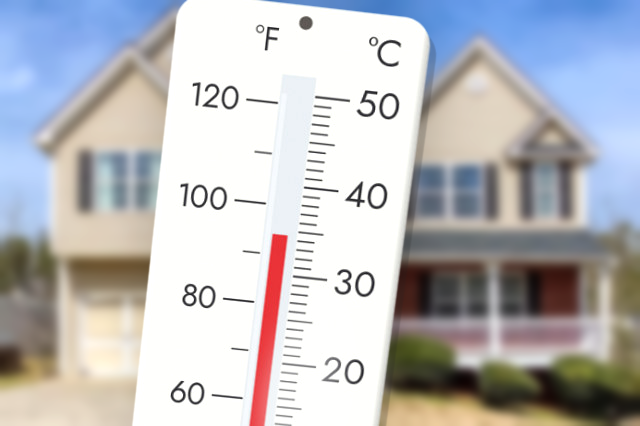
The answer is 34.5 °C
